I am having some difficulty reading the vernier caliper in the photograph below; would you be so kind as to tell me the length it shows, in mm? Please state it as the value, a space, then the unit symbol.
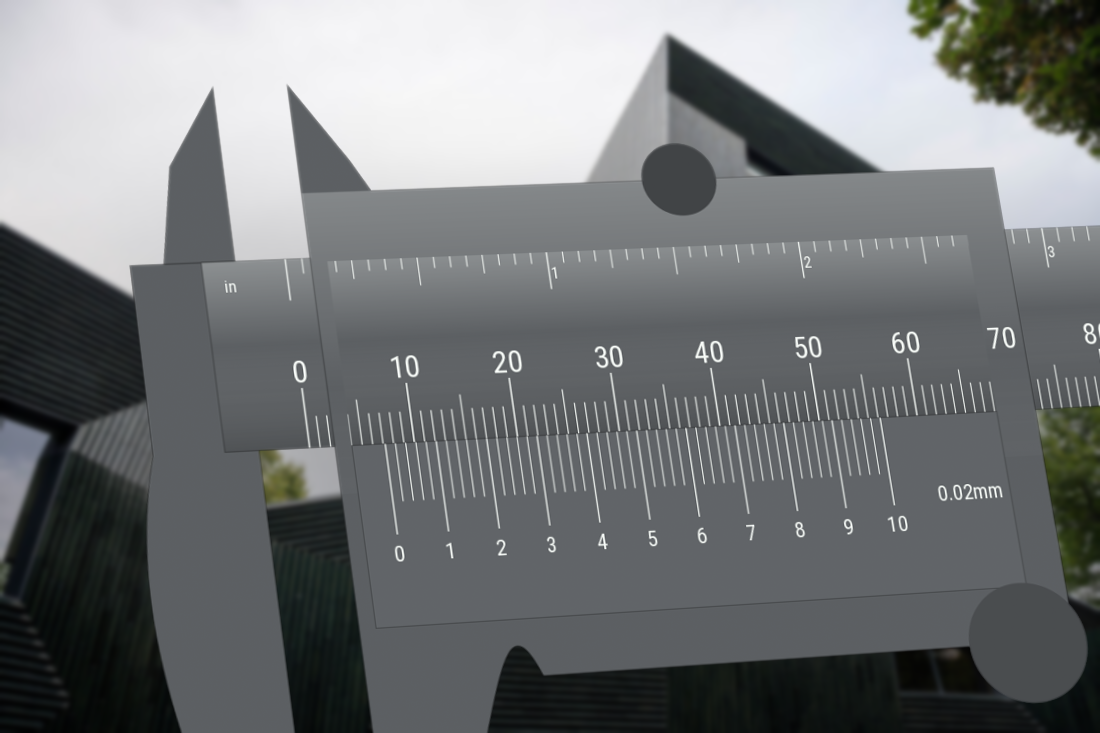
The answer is 7.2 mm
